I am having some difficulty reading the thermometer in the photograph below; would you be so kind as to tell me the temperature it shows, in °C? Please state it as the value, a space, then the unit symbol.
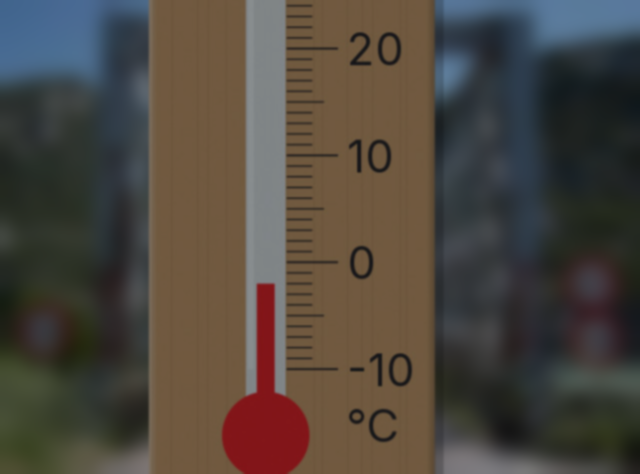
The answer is -2 °C
